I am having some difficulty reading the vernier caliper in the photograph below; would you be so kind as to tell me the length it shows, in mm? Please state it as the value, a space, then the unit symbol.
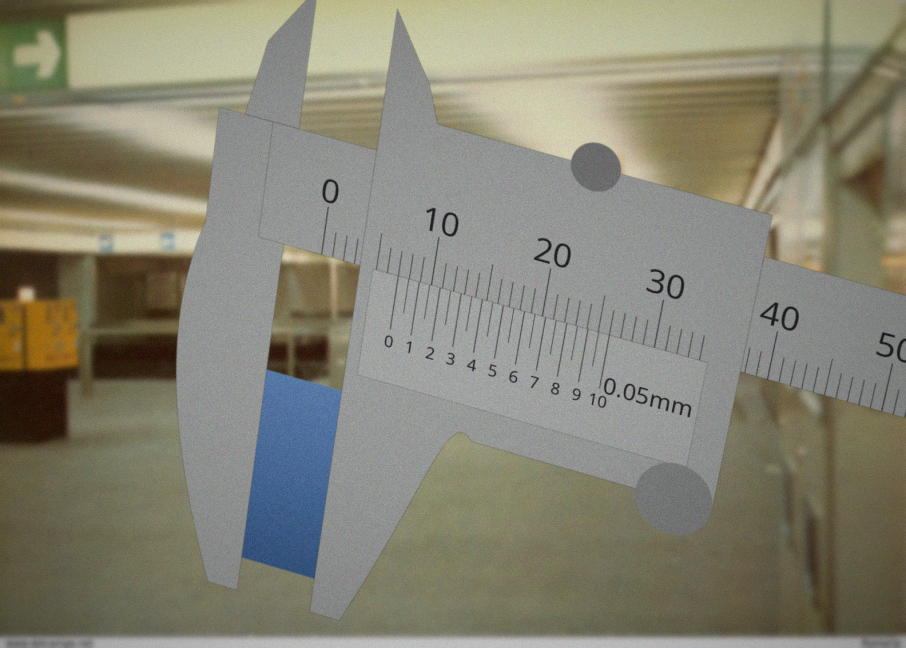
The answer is 7.0 mm
